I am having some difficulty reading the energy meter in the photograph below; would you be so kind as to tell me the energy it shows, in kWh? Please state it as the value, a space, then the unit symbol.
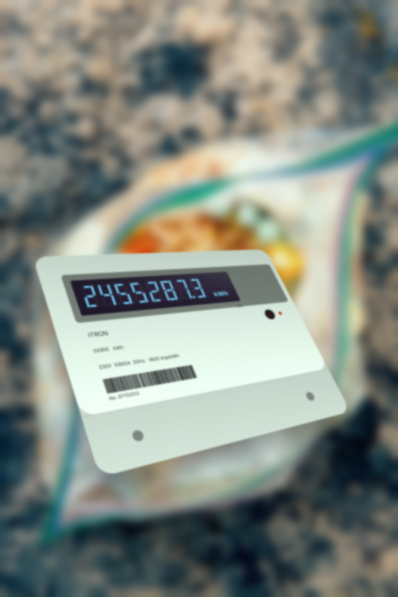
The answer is 2455287.3 kWh
